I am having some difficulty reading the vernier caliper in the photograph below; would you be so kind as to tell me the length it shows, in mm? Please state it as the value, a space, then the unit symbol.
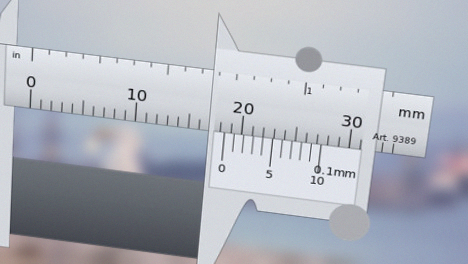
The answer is 18.4 mm
